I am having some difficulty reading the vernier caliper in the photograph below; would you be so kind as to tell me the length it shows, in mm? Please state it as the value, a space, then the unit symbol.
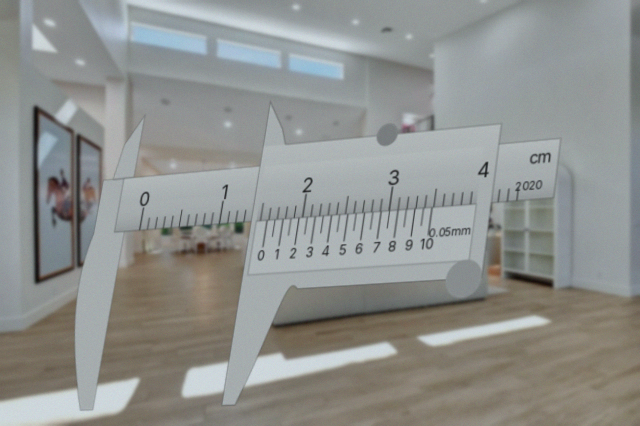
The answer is 15.8 mm
